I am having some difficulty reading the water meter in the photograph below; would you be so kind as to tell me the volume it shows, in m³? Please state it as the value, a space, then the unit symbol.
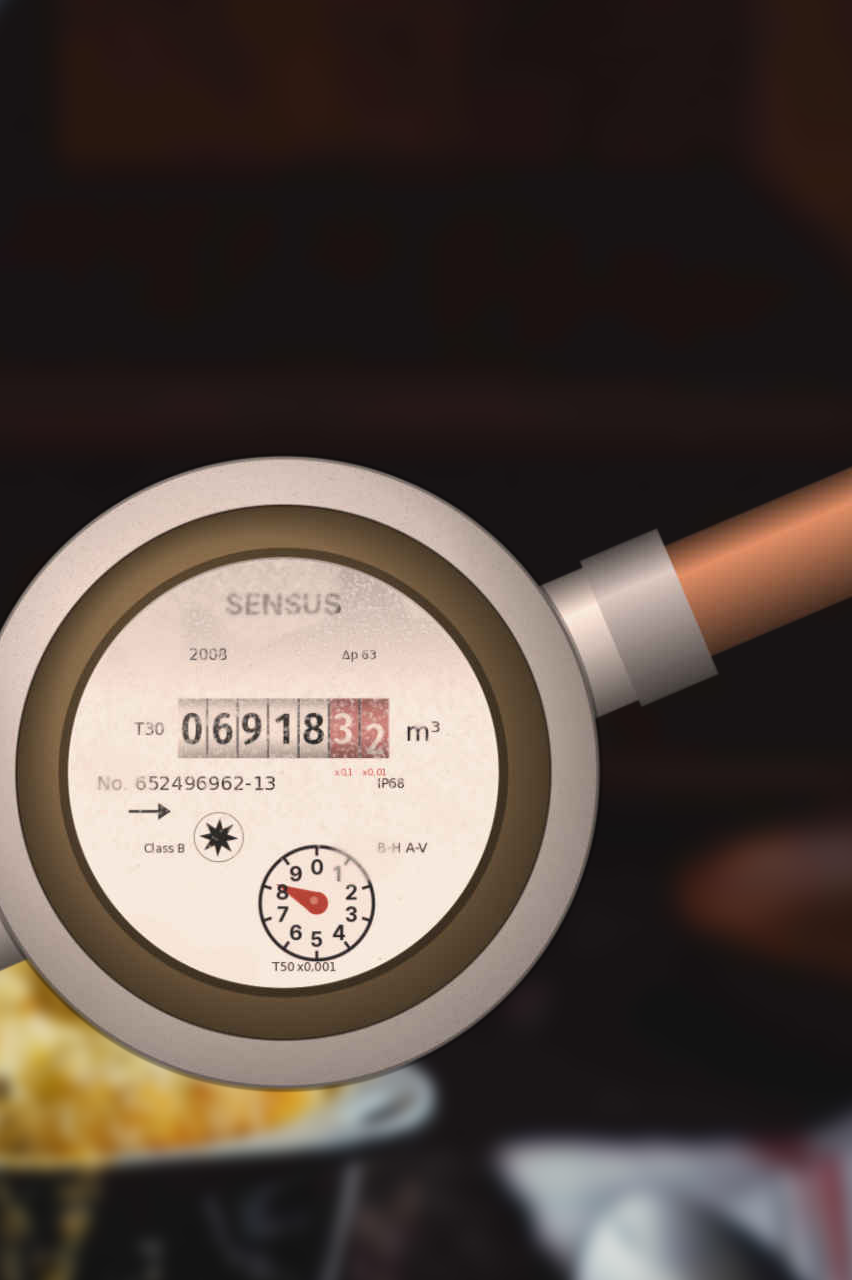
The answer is 6918.318 m³
